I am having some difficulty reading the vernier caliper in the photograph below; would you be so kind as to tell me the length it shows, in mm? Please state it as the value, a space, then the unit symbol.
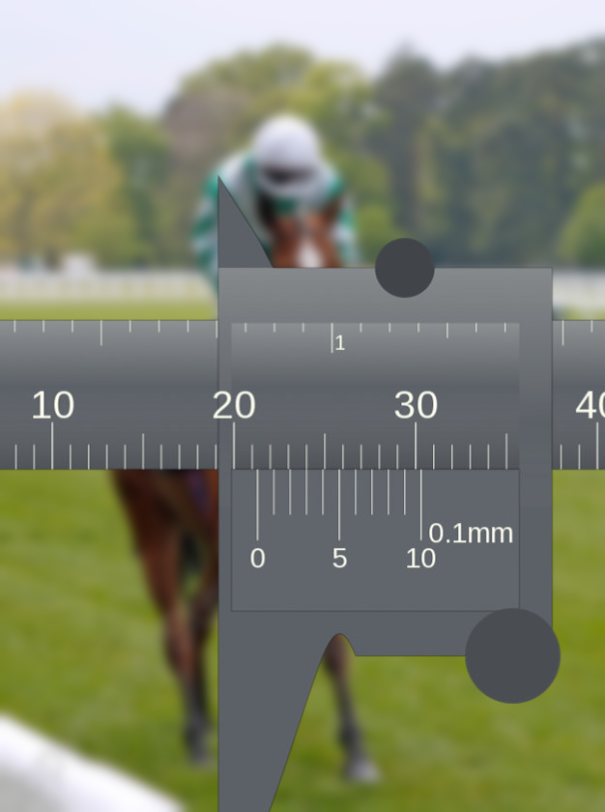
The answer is 21.3 mm
